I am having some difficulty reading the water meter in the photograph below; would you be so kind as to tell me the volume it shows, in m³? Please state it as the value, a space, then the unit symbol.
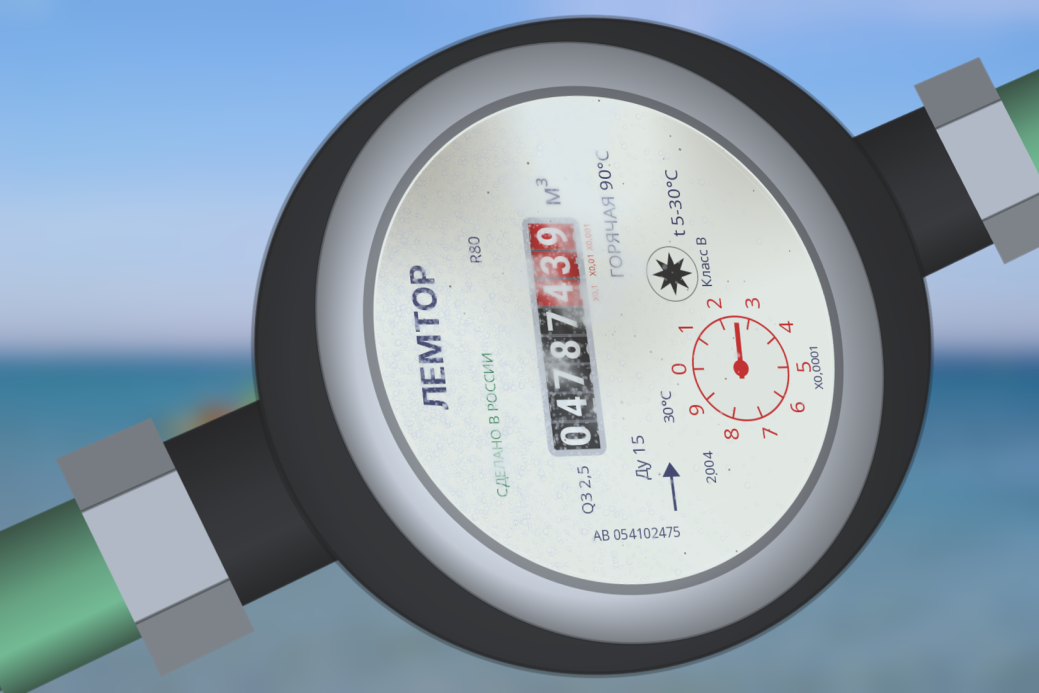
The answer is 4787.4392 m³
